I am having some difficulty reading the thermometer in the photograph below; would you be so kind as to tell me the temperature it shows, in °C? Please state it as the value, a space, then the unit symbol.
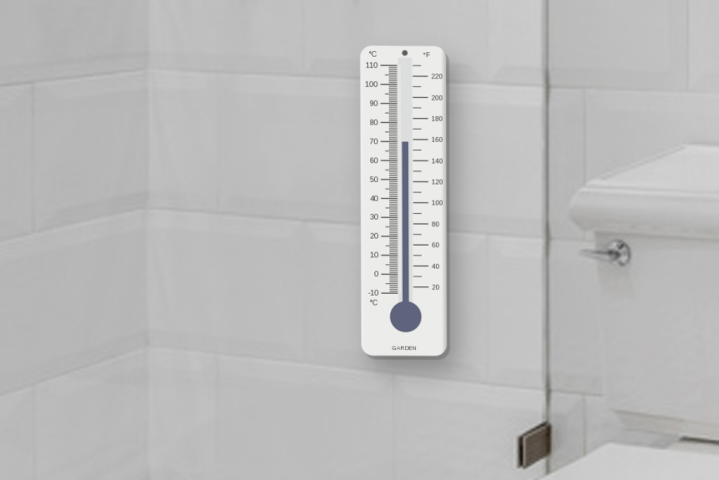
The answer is 70 °C
